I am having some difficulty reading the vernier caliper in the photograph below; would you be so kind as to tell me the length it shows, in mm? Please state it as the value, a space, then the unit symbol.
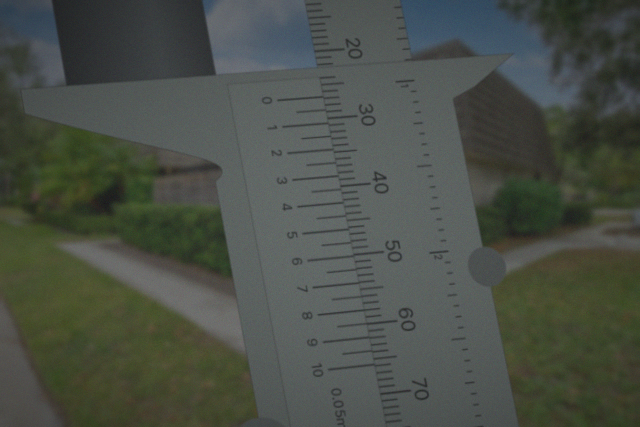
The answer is 26.8 mm
